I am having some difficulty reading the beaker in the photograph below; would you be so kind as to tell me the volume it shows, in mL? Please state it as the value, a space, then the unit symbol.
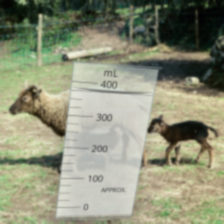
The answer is 375 mL
